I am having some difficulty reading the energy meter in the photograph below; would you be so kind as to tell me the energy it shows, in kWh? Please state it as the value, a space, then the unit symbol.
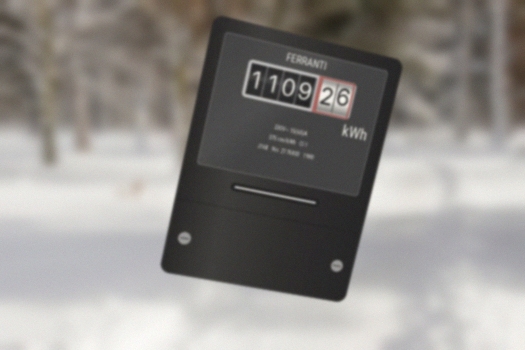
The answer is 1109.26 kWh
